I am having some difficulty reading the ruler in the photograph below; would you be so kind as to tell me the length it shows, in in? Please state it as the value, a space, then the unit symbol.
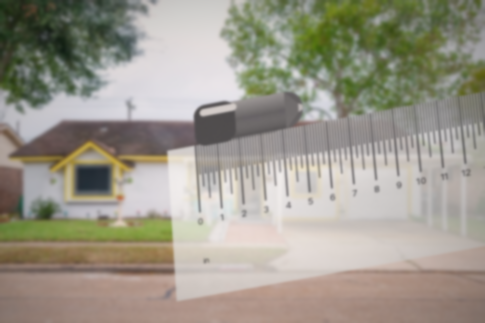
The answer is 5 in
